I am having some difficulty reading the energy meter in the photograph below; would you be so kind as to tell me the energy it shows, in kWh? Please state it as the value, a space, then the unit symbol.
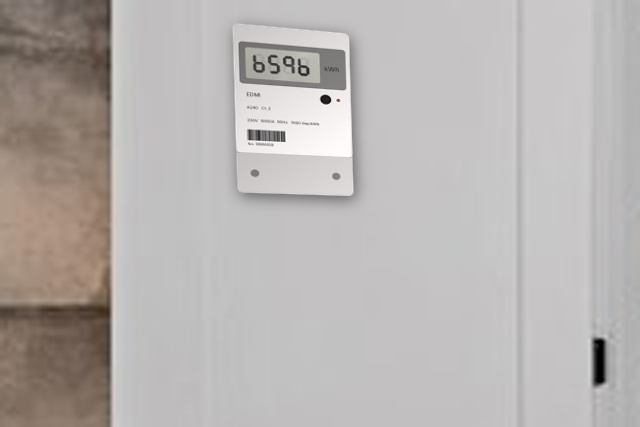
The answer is 6596 kWh
